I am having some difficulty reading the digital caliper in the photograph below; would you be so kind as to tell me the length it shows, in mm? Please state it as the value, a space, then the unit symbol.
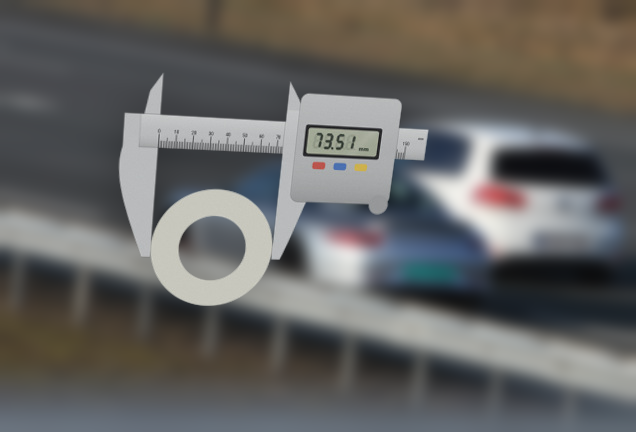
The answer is 73.51 mm
